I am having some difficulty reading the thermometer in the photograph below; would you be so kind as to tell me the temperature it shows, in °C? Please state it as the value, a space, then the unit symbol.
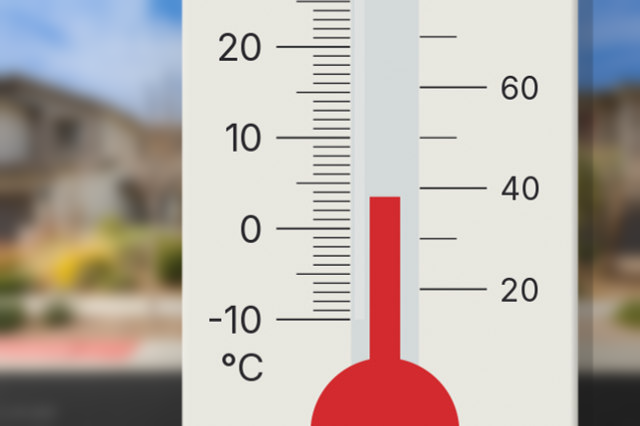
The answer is 3.5 °C
